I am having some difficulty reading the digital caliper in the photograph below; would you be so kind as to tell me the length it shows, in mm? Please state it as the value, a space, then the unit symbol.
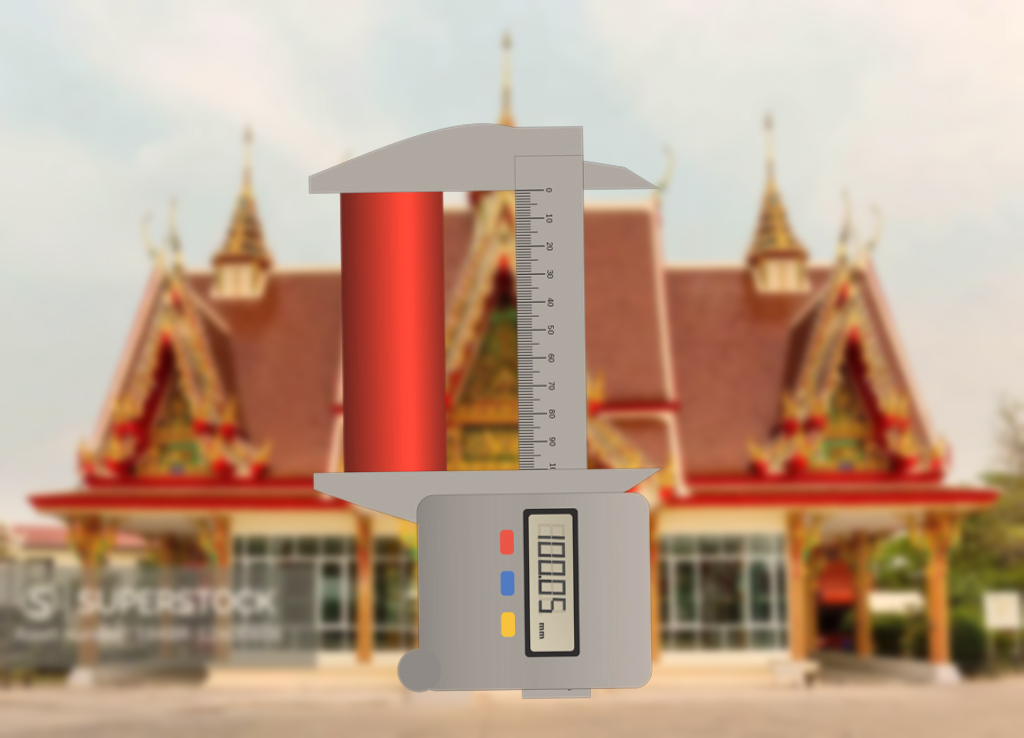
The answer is 100.05 mm
